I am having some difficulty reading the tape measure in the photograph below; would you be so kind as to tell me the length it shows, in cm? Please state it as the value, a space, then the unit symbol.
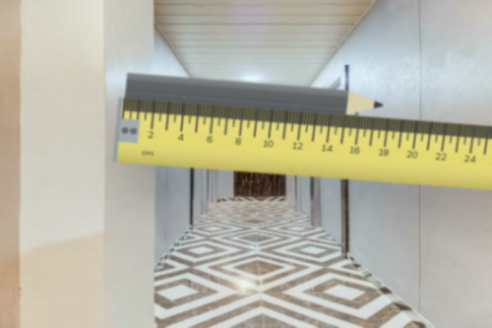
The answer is 17.5 cm
